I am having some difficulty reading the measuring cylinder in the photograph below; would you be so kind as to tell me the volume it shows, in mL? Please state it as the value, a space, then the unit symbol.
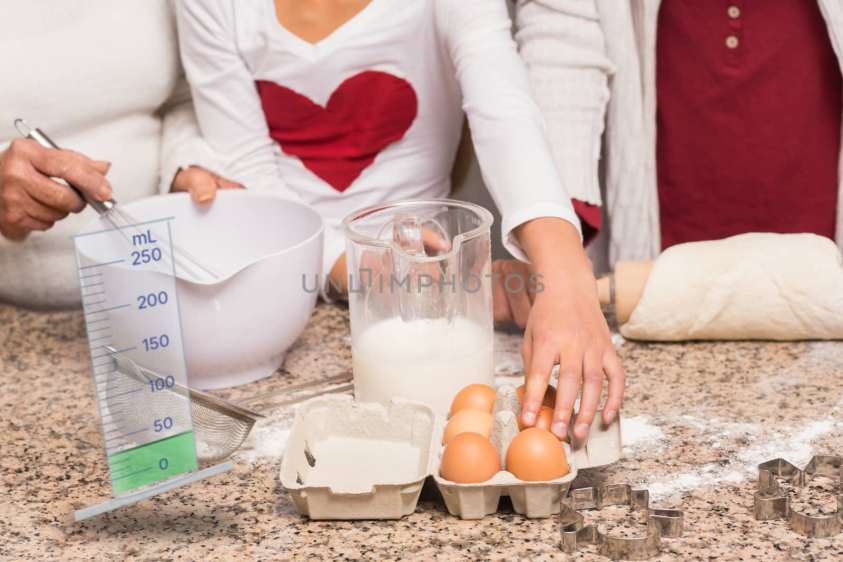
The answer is 30 mL
